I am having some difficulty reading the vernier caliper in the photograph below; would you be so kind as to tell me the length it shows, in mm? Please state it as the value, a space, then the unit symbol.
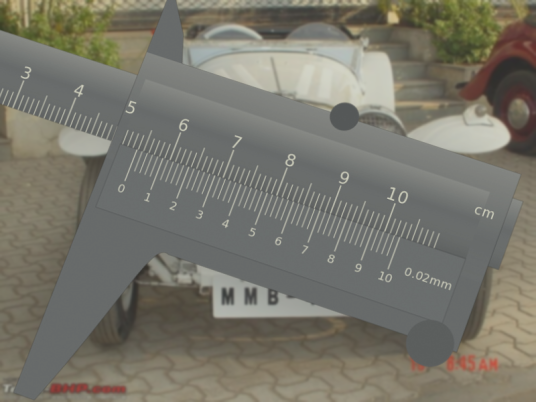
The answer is 53.8 mm
